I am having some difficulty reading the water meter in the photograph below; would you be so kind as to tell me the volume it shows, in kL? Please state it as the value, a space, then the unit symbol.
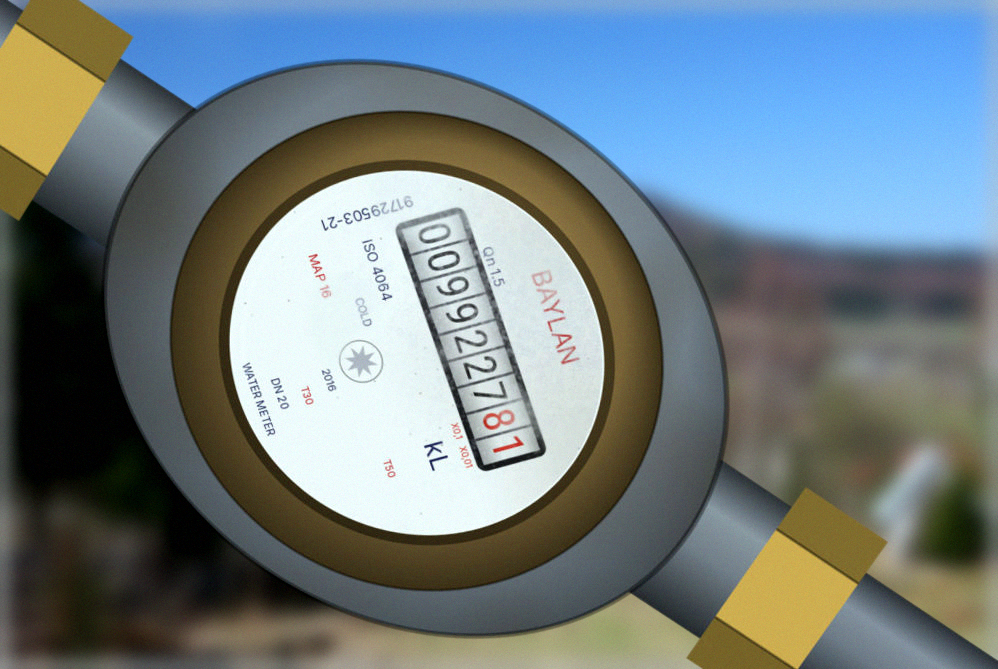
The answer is 99227.81 kL
